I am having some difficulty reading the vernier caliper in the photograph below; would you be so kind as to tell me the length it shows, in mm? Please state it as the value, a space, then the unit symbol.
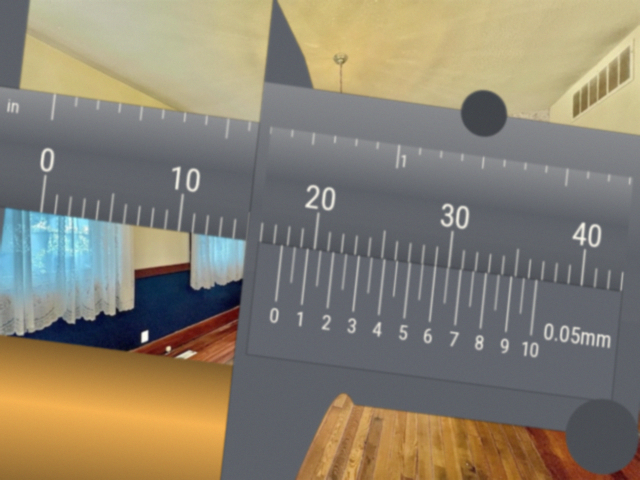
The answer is 17.6 mm
